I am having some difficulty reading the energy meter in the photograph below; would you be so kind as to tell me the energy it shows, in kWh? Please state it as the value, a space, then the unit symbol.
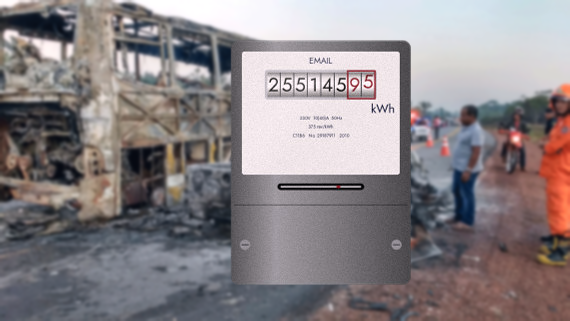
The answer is 255145.95 kWh
